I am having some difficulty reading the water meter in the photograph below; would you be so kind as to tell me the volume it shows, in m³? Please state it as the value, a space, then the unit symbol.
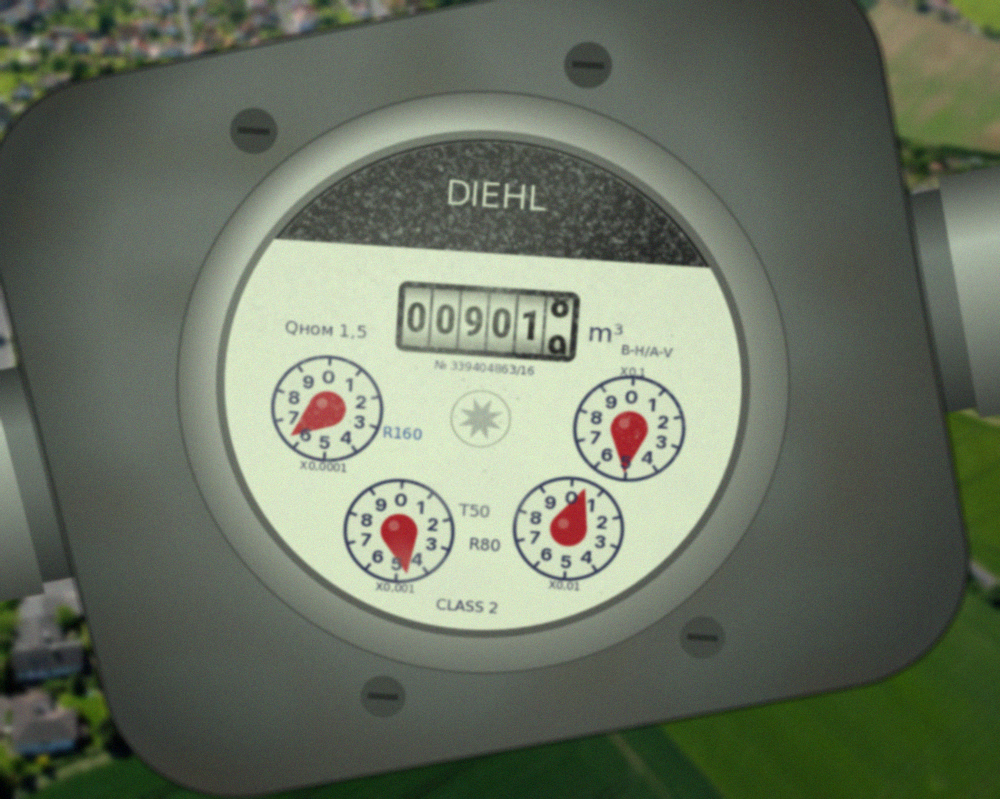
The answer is 9018.5046 m³
